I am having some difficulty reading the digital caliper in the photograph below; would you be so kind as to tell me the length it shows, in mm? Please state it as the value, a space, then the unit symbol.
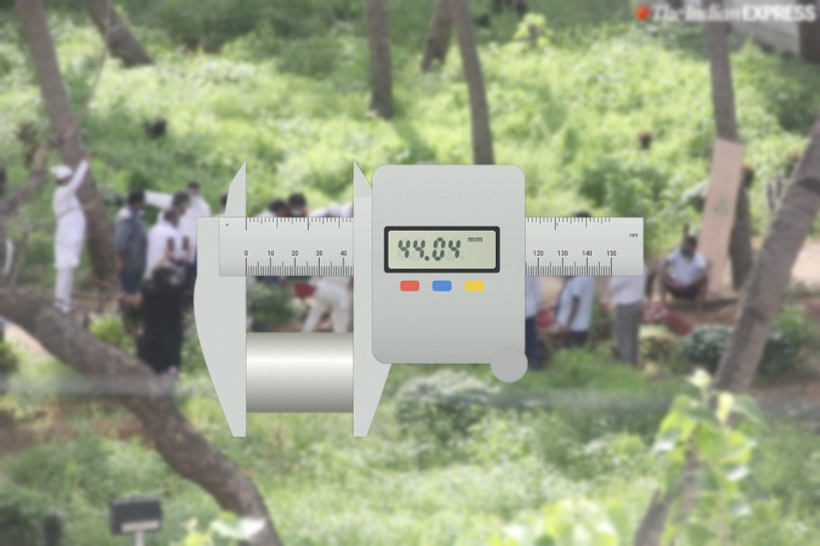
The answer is 44.04 mm
